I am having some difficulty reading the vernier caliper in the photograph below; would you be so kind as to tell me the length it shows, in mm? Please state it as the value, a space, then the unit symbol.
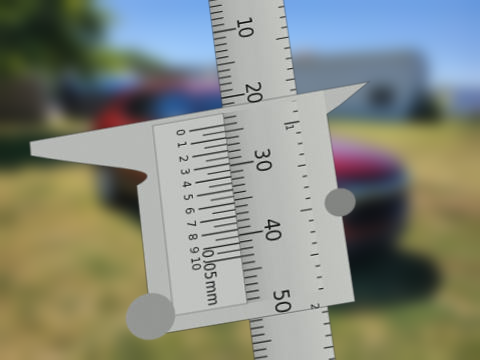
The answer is 24.0 mm
